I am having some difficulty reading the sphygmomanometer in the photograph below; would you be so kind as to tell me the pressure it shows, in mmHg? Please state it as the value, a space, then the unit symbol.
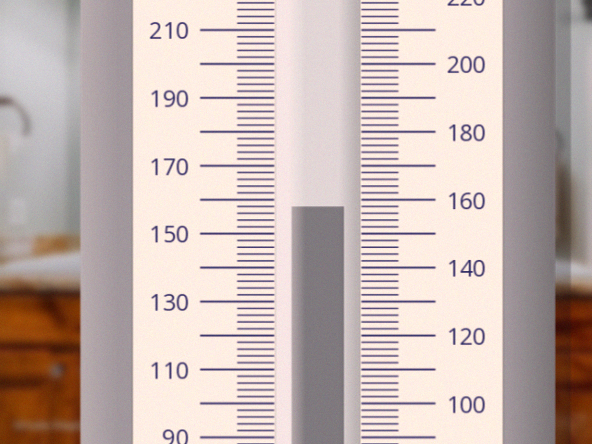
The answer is 158 mmHg
